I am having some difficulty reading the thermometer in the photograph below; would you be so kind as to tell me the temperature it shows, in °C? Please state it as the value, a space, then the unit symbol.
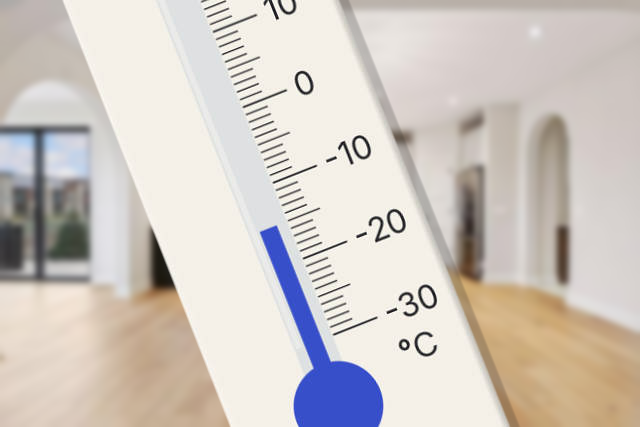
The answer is -15 °C
